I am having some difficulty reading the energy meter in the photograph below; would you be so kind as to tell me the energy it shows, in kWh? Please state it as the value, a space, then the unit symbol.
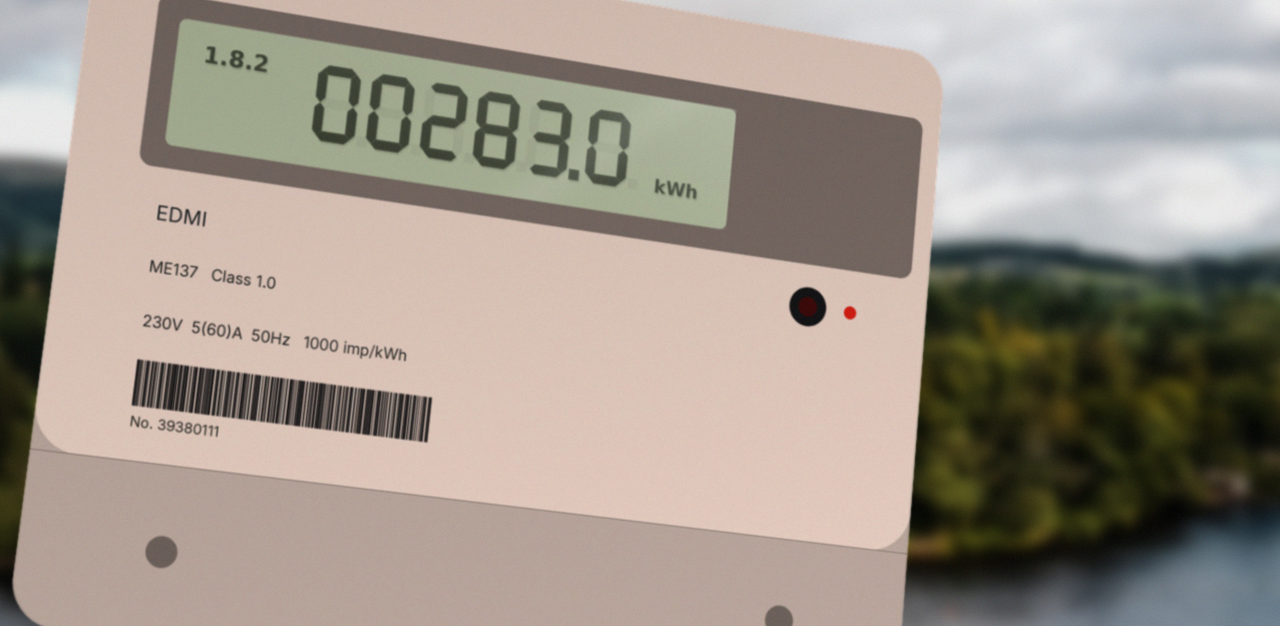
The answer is 283.0 kWh
